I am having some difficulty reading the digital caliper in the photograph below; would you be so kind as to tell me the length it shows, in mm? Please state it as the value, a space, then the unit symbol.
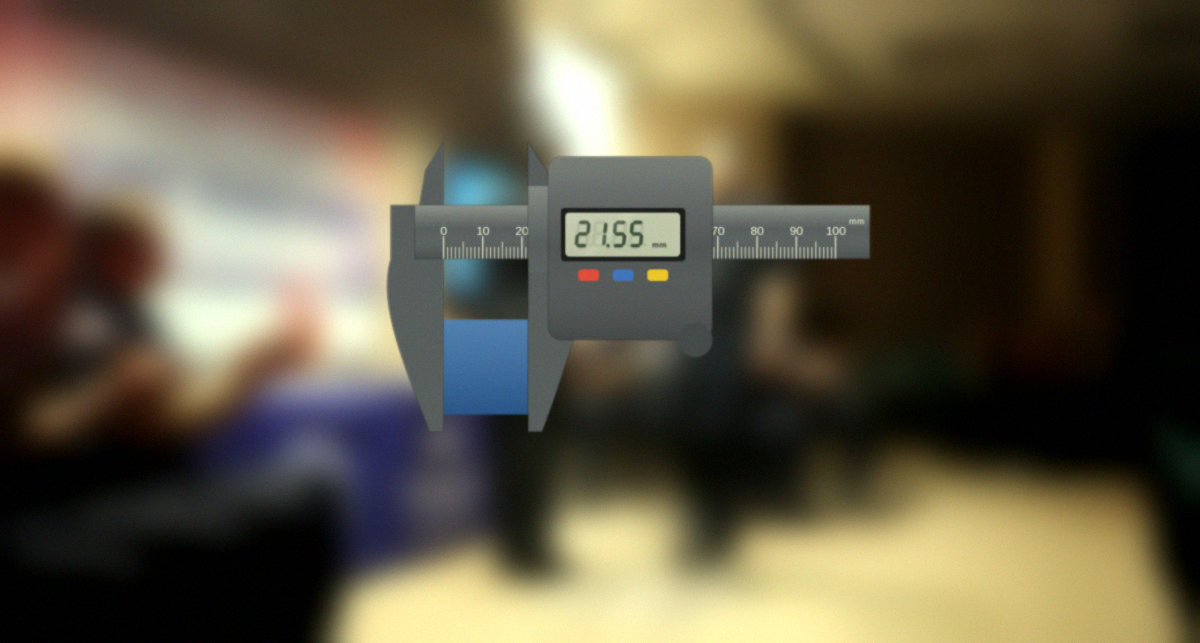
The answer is 21.55 mm
